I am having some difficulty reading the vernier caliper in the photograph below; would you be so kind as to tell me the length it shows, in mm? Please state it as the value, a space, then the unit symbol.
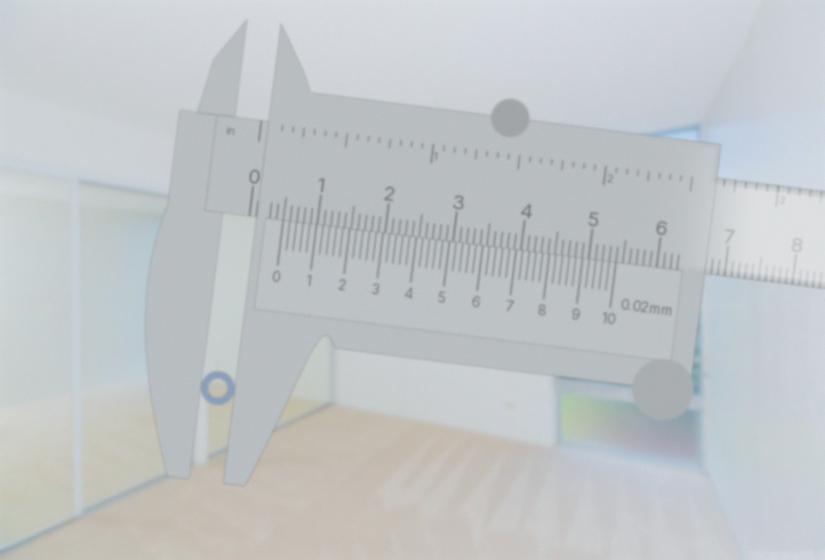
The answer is 5.0 mm
